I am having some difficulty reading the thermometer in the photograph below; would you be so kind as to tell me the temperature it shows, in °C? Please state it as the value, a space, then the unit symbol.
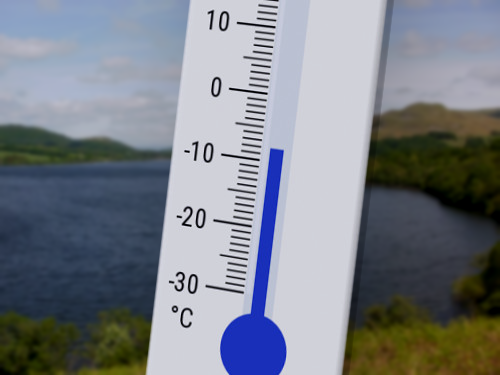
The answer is -8 °C
